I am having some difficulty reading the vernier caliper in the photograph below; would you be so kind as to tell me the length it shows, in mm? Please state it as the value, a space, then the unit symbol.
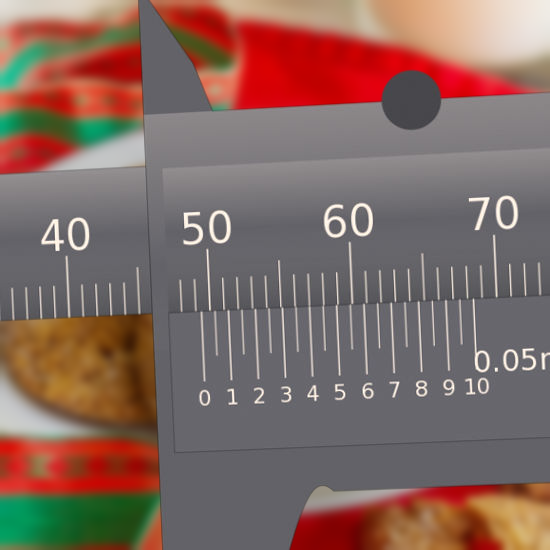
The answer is 49.4 mm
